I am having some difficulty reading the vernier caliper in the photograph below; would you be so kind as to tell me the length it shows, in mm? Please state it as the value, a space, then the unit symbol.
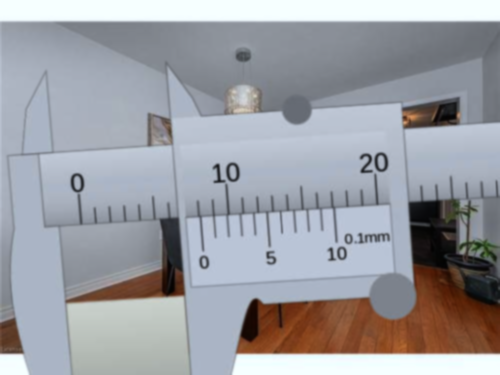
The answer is 8.1 mm
